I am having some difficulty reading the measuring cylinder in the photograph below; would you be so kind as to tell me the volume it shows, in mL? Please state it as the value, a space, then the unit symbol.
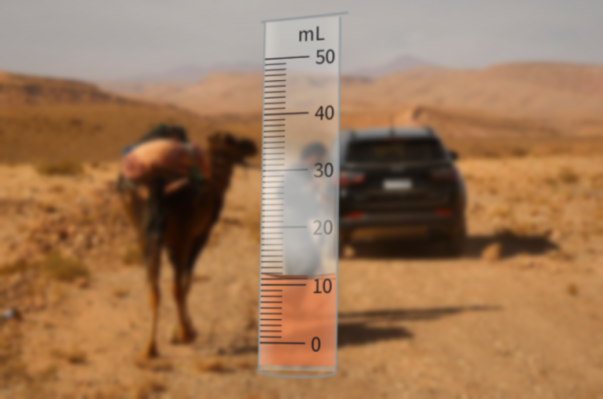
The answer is 11 mL
